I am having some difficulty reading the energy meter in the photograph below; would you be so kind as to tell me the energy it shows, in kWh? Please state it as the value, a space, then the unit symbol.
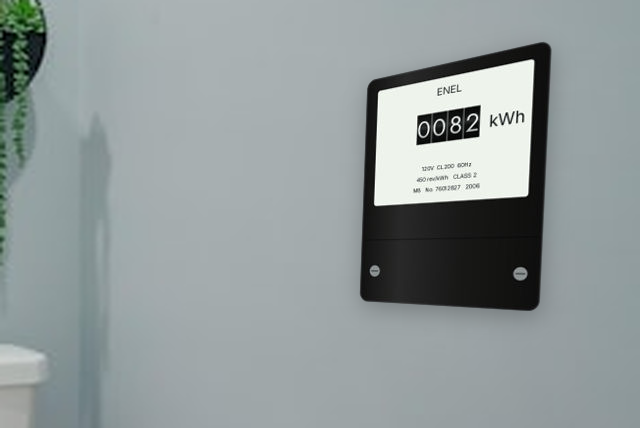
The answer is 82 kWh
